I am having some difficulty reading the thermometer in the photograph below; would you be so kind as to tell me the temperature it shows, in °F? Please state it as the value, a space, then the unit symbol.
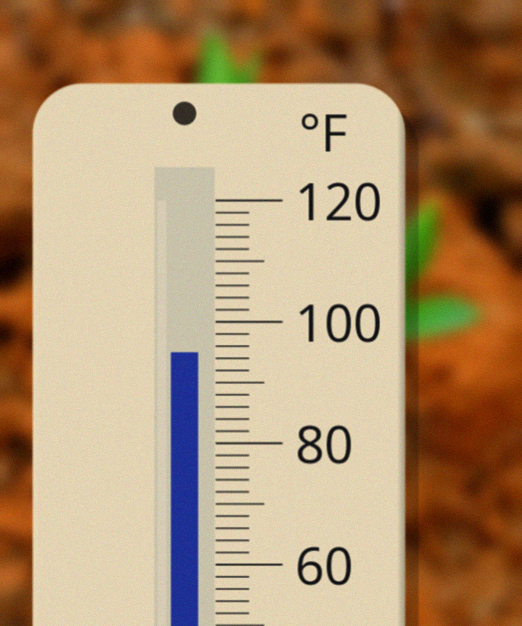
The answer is 95 °F
